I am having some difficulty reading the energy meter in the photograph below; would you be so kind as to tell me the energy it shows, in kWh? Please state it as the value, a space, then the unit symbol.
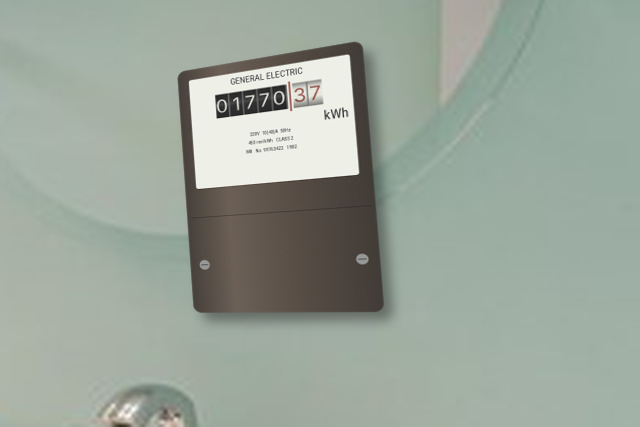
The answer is 1770.37 kWh
